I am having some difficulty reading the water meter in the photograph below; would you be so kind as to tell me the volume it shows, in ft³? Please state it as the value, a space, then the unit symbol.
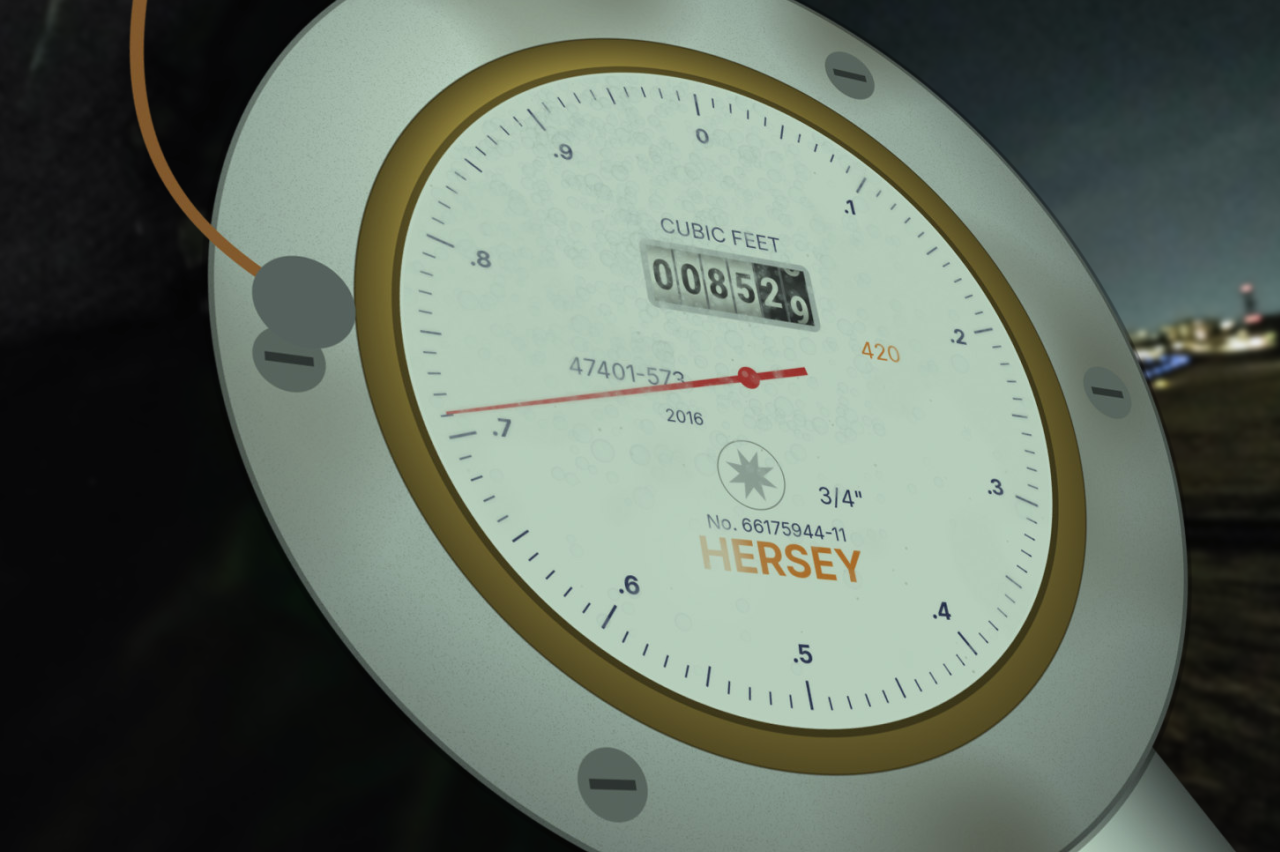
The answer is 8528.71 ft³
